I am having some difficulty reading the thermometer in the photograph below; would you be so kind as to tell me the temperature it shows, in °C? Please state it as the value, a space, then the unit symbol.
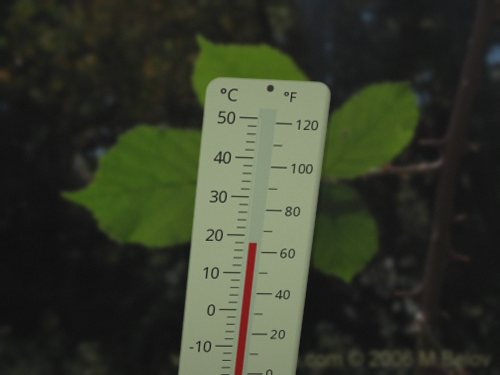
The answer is 18 °C
